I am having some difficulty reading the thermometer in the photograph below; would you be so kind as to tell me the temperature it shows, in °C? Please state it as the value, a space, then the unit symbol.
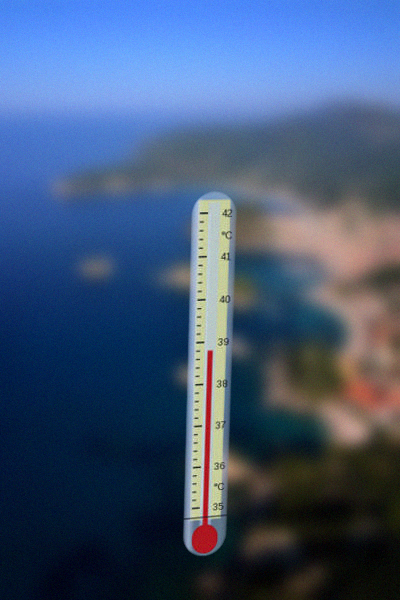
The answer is 38.8 °C
